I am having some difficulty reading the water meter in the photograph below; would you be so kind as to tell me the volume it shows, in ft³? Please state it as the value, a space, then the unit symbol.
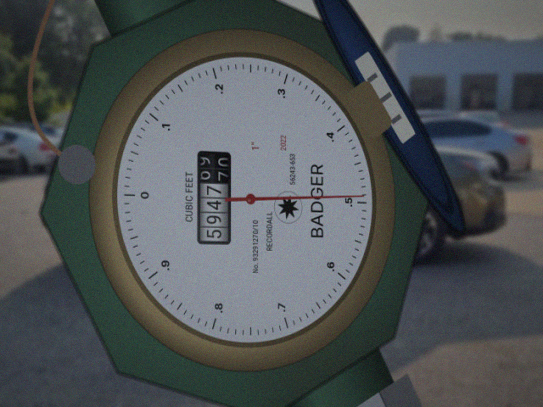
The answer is 594769.49 ft³
